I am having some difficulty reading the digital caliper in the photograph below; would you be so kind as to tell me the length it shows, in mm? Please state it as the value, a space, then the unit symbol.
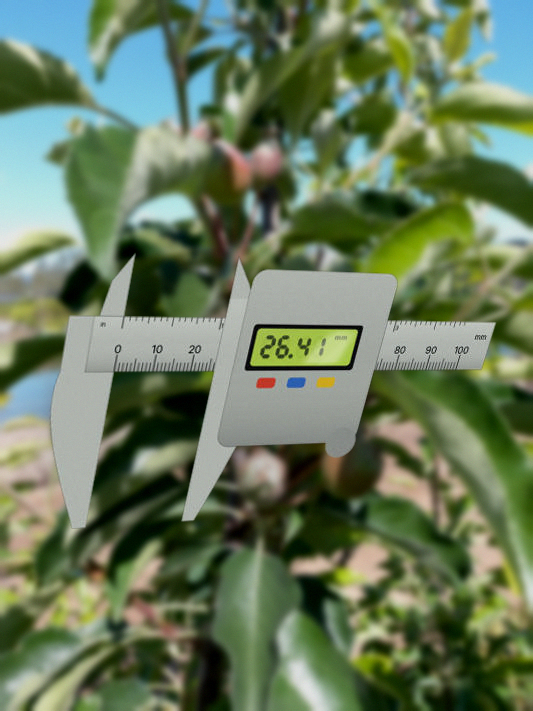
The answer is 26.41 mm
